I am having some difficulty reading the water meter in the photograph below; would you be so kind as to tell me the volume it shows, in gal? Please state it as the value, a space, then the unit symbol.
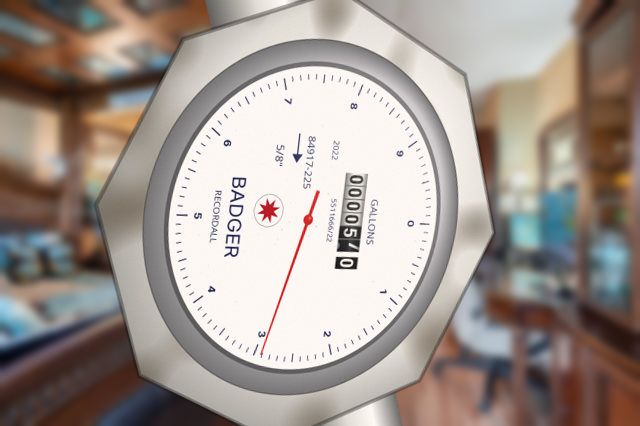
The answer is 572.9 gal
